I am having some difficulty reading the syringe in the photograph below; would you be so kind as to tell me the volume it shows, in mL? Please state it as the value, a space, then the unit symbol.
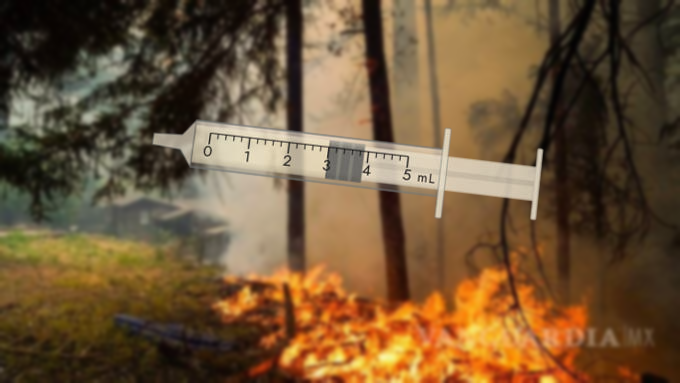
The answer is 3 mL
